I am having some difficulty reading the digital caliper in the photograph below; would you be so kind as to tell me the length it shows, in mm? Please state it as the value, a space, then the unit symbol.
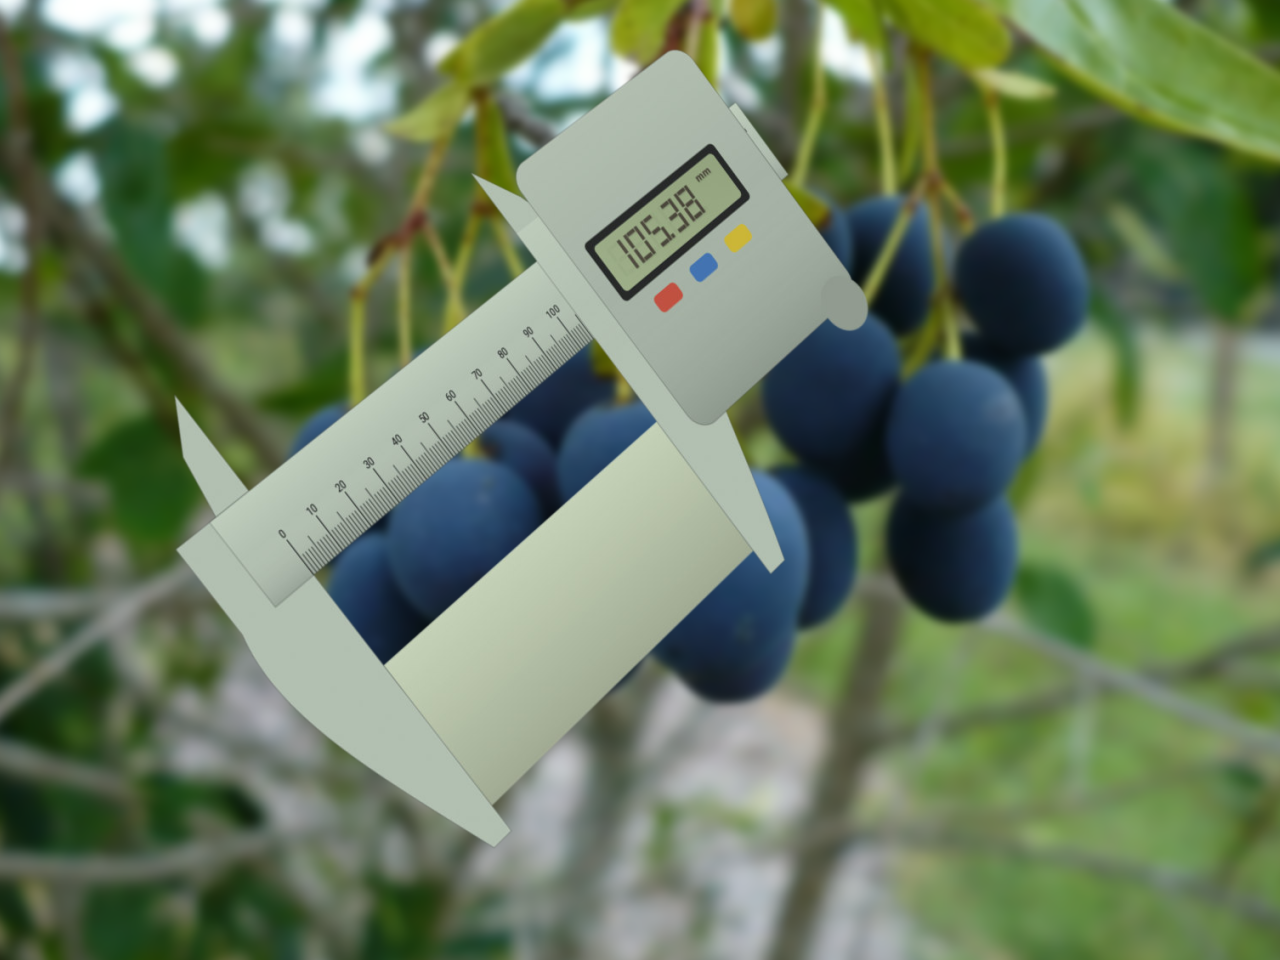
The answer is 105.38 mm
